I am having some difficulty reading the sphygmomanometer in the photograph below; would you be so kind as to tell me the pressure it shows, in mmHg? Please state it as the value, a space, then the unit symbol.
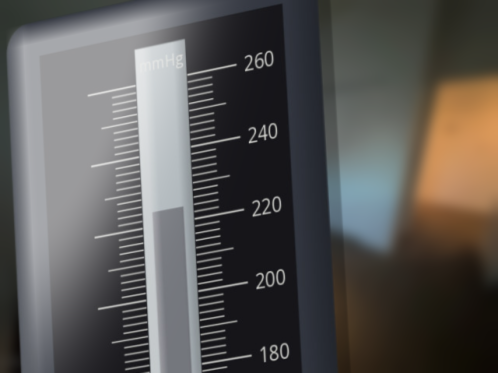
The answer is 224 mmHg
